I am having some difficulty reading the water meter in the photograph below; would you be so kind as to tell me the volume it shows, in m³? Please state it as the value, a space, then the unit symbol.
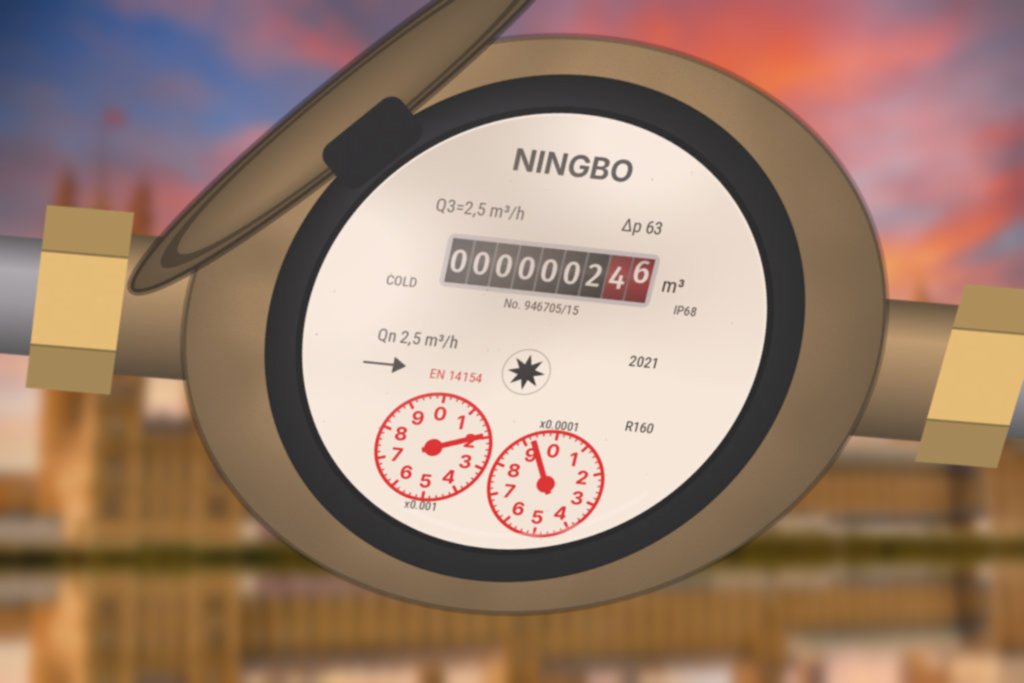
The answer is 2.4619 m³
